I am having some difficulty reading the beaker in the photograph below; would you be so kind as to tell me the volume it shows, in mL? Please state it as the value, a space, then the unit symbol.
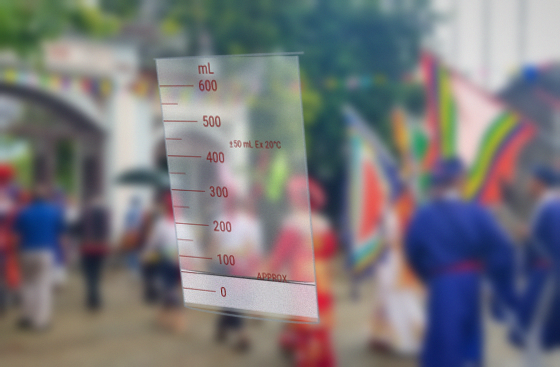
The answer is 50 mL
